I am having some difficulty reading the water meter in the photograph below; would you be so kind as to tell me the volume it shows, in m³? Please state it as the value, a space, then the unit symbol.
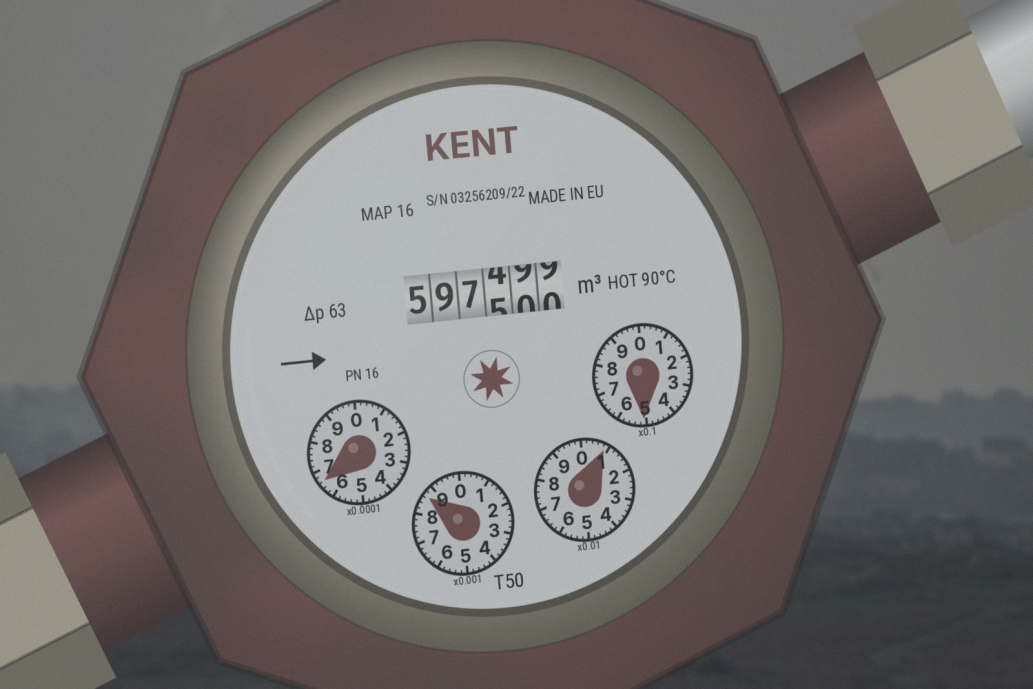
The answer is 597499.5086 m³
